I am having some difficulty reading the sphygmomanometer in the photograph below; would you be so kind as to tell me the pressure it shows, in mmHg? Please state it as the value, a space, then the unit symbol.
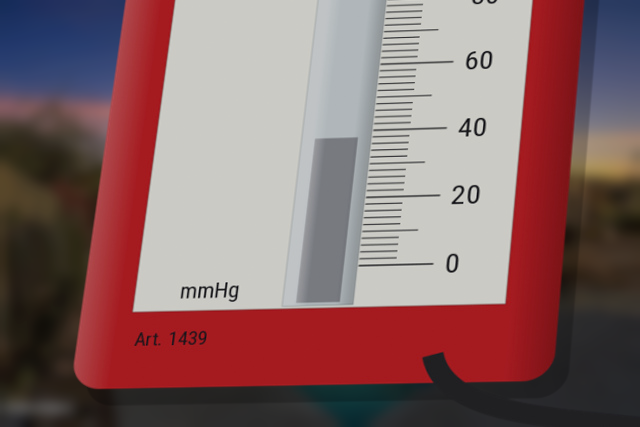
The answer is 38 mmHg
